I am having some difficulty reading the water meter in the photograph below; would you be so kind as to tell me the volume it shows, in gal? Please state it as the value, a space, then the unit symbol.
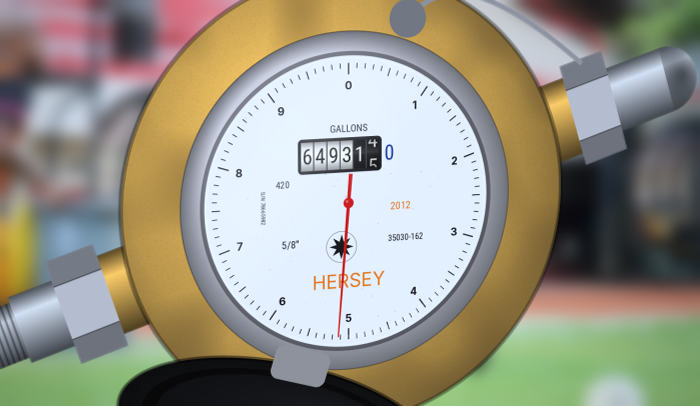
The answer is 6493145.1 gal
